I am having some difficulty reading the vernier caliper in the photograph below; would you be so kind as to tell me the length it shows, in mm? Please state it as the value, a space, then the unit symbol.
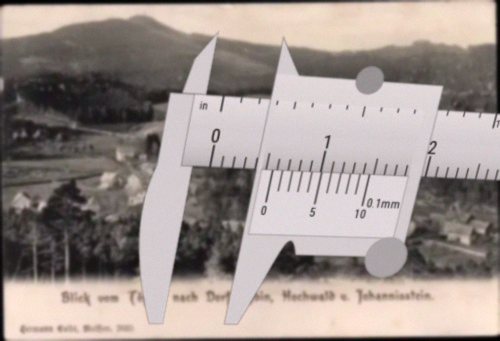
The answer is 5.6 mm
